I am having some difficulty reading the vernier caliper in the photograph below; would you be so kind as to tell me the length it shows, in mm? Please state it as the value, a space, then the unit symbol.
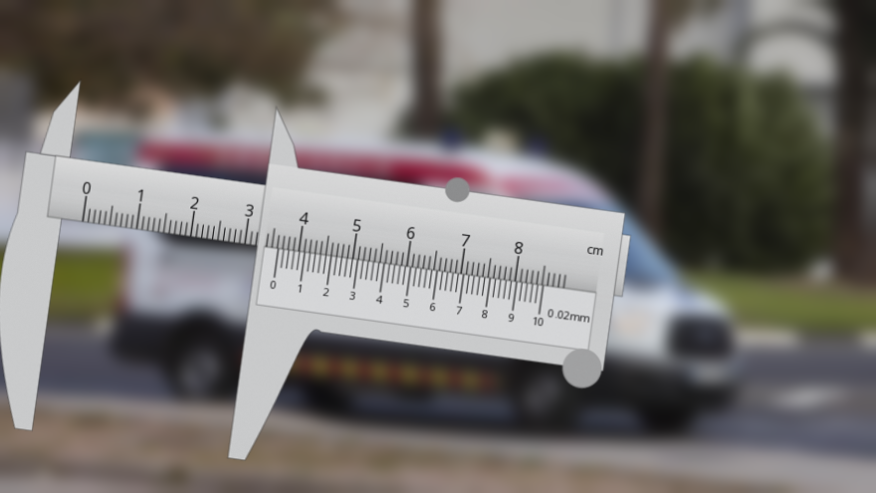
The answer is 36.2 mm
